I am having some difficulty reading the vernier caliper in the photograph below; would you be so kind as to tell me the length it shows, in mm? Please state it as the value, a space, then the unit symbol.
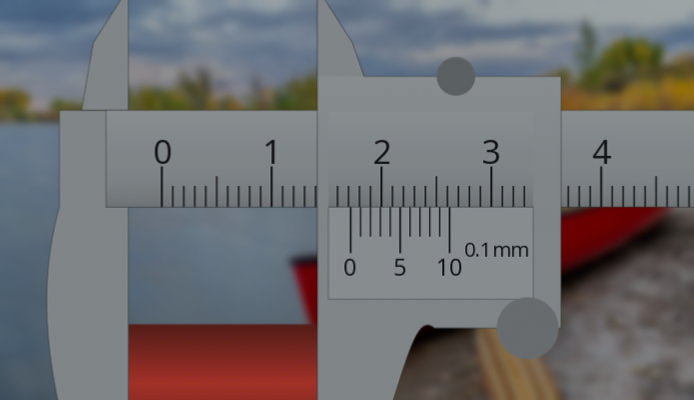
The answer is 17.2 mm
